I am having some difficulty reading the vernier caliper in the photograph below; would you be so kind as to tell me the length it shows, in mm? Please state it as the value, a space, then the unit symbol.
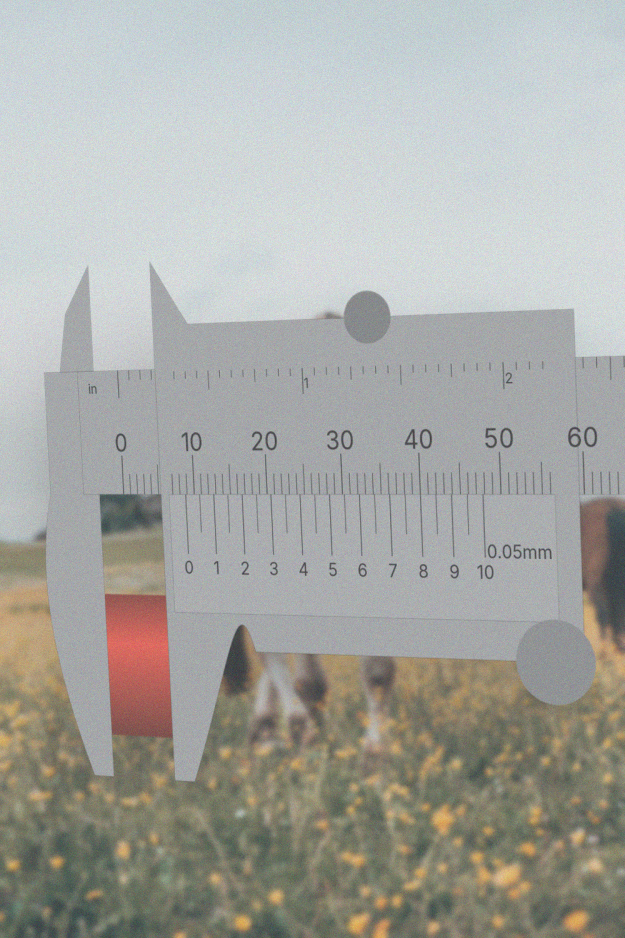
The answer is 8.8 mm
